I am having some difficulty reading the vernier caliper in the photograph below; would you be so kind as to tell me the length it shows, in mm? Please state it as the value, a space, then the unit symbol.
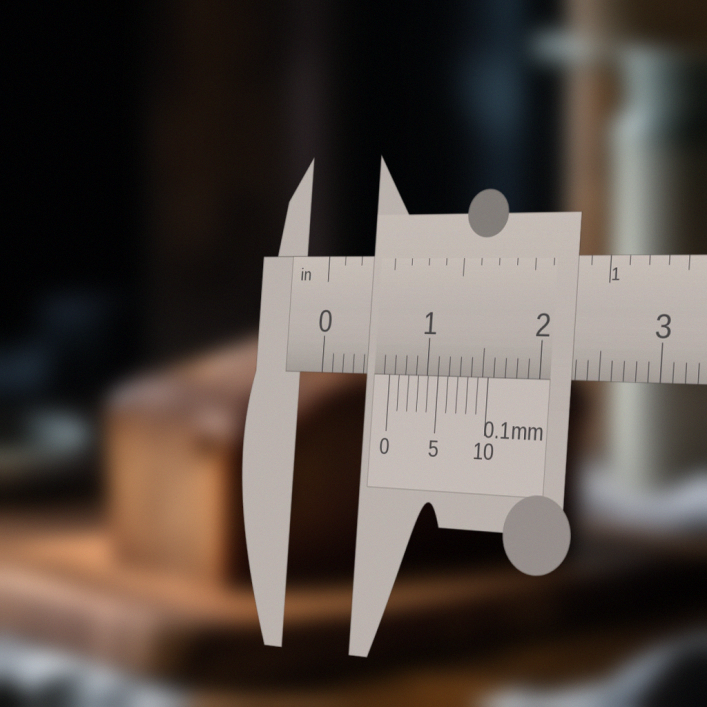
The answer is 6.5 mm
